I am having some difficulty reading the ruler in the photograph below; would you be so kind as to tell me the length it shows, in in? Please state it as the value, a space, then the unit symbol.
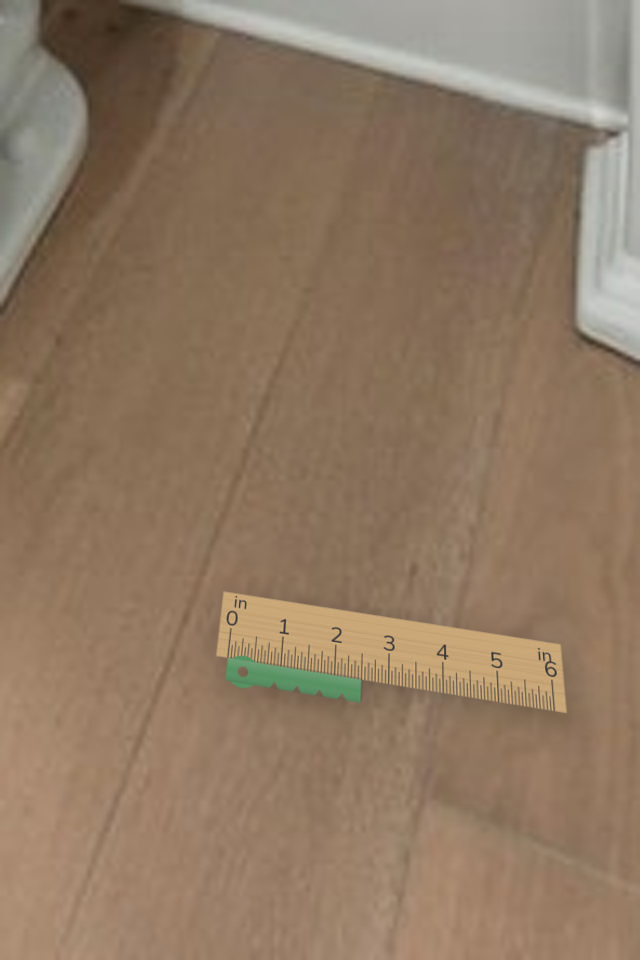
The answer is 2.5 in
